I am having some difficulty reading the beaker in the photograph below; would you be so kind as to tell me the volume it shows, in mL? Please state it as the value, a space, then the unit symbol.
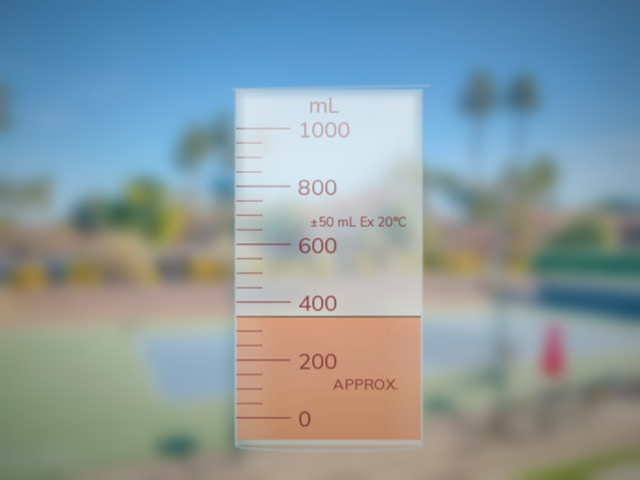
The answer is 350 mL
